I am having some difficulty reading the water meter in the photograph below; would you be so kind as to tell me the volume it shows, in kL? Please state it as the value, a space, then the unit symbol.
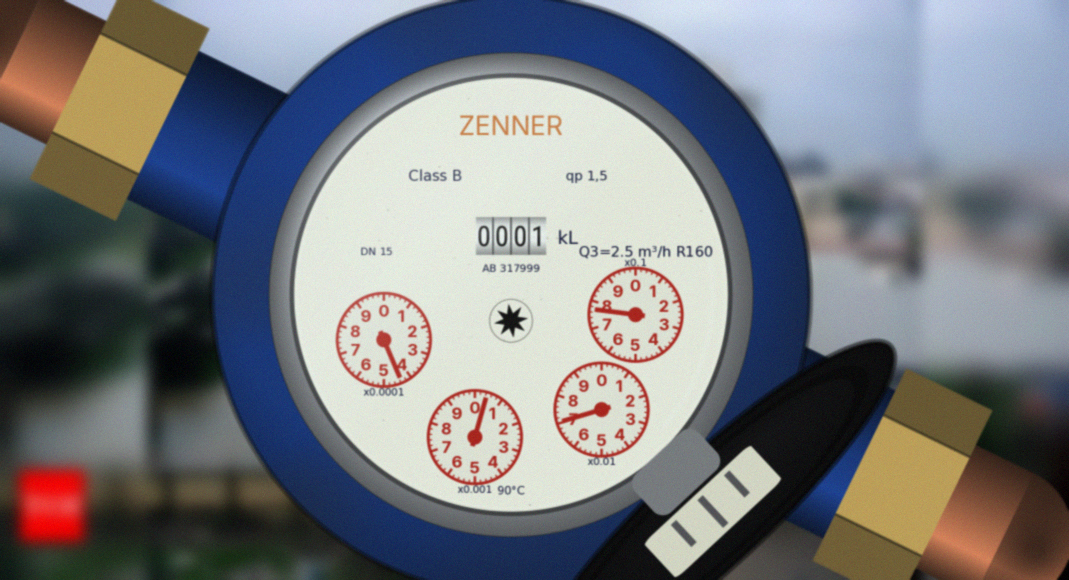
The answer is 1.7704 kL
